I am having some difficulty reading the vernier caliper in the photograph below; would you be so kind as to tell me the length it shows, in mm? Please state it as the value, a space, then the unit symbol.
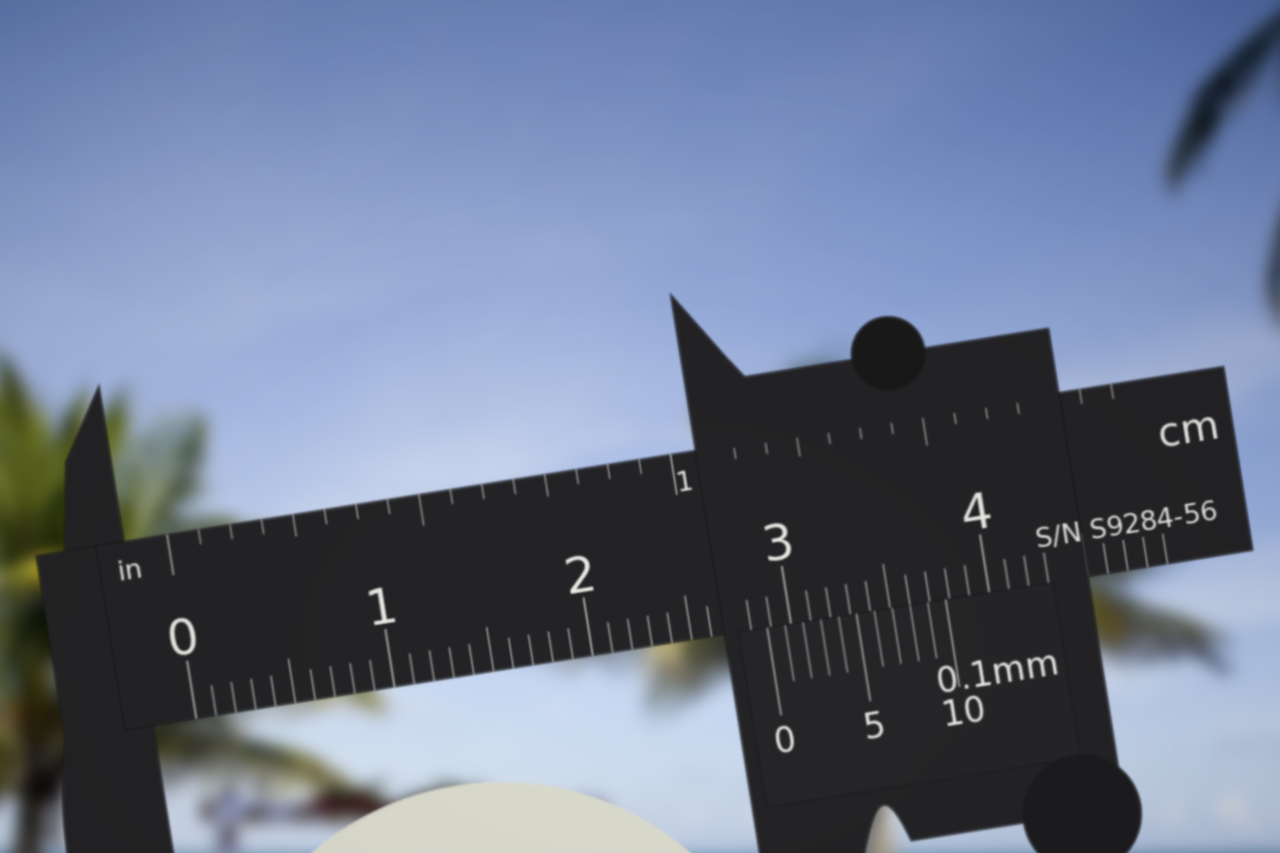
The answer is 28.8 mm
